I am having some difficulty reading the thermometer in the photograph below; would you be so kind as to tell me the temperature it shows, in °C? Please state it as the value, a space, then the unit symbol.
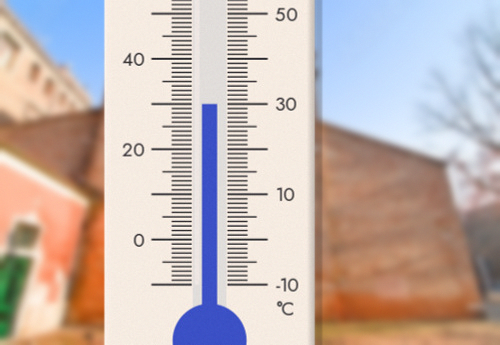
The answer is 30 °C
